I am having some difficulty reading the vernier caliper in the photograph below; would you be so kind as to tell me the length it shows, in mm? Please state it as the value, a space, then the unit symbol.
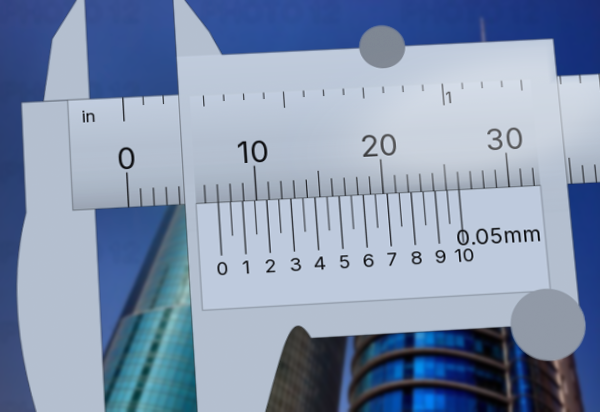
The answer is 7.0 mm
